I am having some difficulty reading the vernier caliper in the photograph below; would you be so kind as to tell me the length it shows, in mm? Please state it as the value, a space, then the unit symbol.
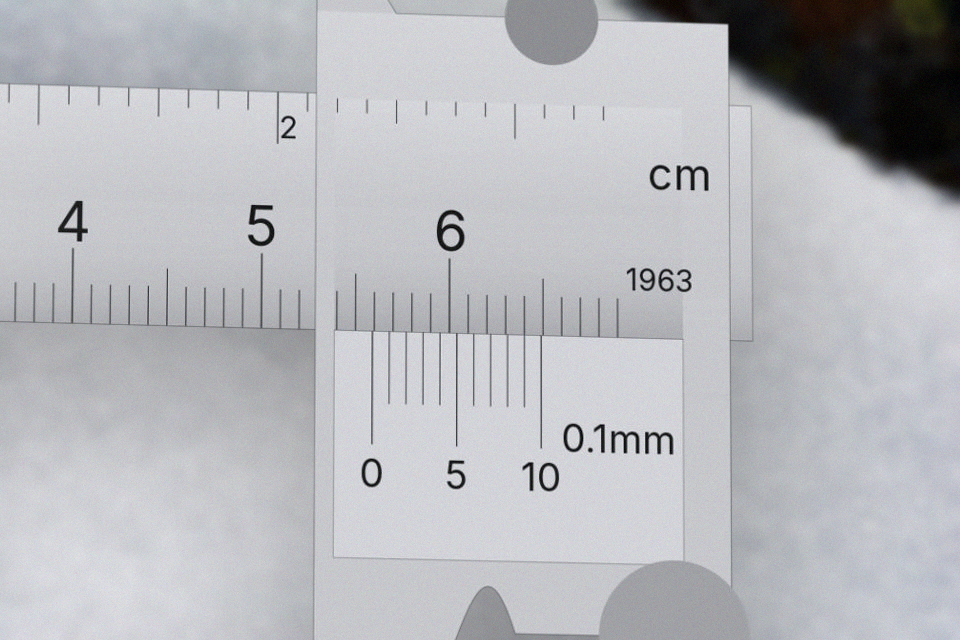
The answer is 55.9 mm
